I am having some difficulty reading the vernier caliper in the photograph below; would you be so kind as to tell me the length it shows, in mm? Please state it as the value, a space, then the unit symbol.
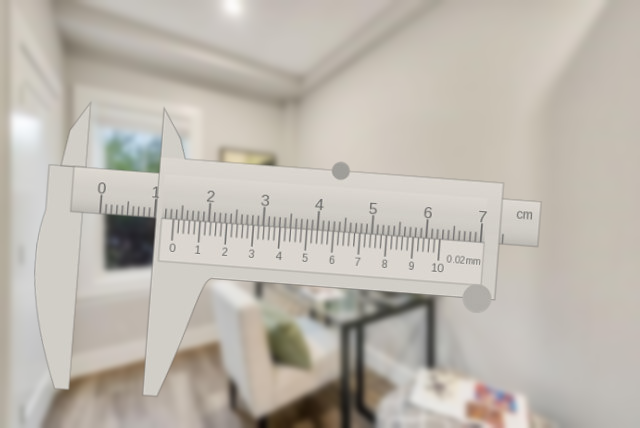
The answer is 13.5 mm
